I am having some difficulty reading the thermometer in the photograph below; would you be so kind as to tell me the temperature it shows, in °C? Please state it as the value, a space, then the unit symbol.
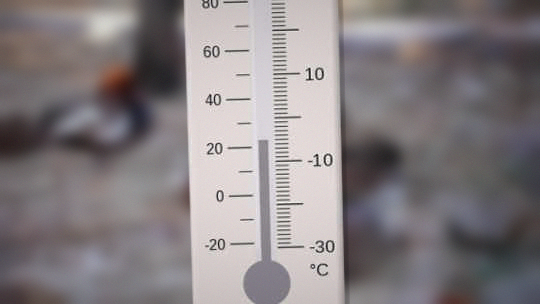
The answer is -5 °C
